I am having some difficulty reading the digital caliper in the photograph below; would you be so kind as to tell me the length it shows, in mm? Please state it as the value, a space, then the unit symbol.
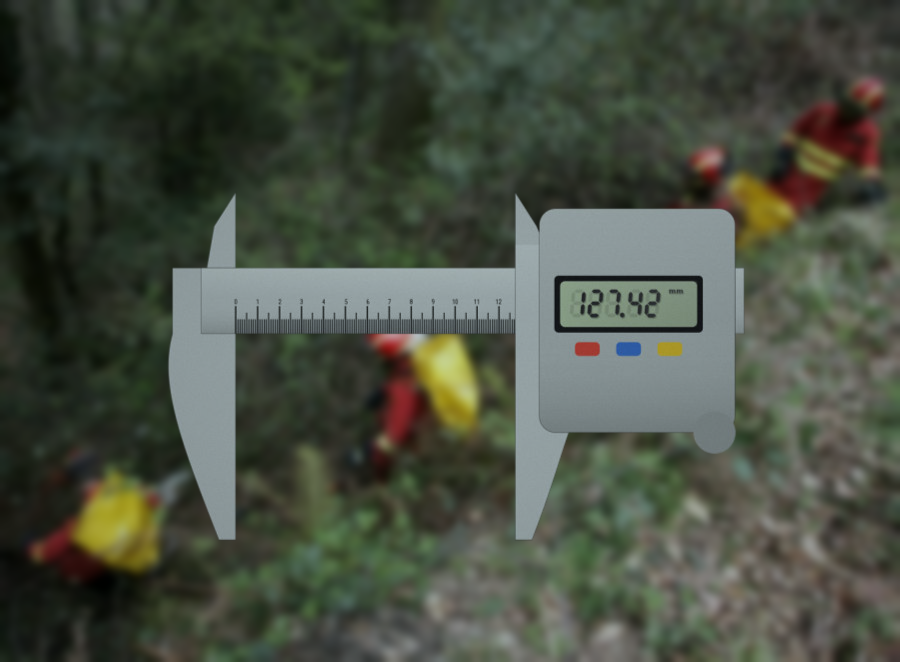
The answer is 127.42 mm
